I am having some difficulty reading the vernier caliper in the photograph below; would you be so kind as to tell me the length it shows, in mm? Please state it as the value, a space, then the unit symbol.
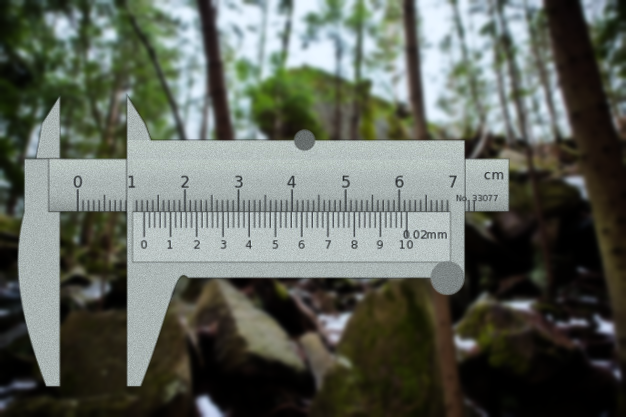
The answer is 12.4 mm
